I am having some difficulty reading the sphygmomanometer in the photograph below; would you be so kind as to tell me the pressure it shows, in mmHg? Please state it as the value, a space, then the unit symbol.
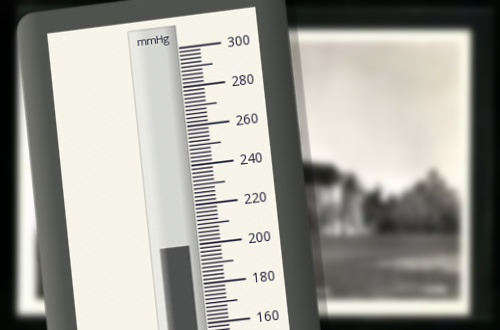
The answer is 200 mmHg
